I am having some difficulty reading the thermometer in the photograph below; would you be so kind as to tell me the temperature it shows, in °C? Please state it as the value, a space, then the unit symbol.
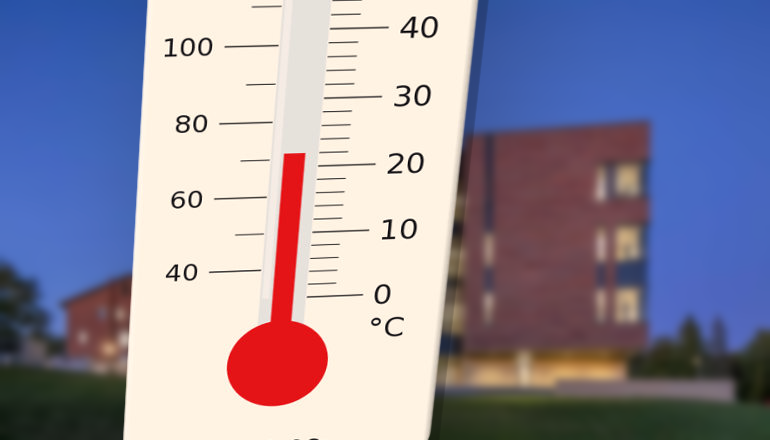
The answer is 22 °C
